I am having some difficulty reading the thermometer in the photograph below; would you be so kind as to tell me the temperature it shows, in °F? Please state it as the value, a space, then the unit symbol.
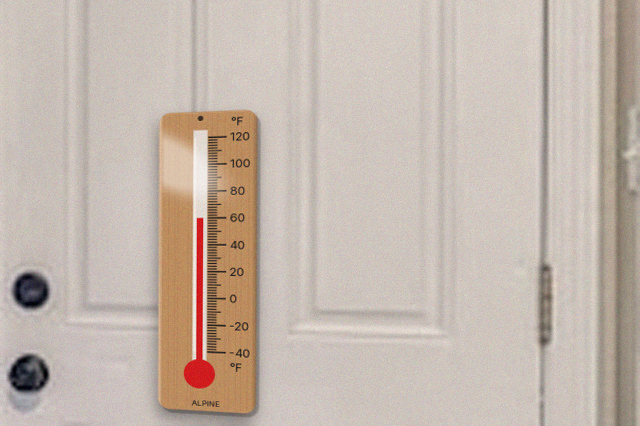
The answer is 60 °F
